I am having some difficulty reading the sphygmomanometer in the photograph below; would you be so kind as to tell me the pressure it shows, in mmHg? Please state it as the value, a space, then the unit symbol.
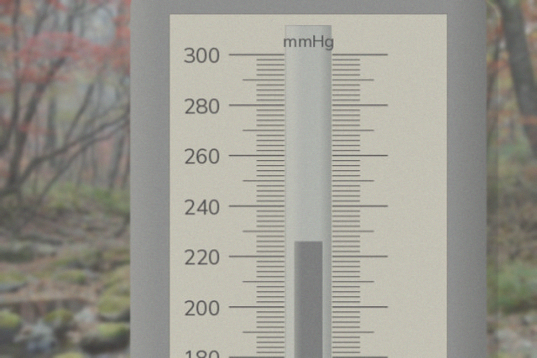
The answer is 226 mmHg
